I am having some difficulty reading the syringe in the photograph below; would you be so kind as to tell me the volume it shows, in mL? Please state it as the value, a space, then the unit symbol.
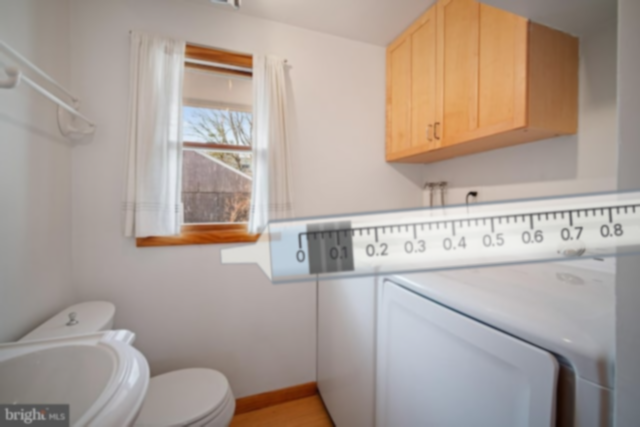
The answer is 0.02 mL
